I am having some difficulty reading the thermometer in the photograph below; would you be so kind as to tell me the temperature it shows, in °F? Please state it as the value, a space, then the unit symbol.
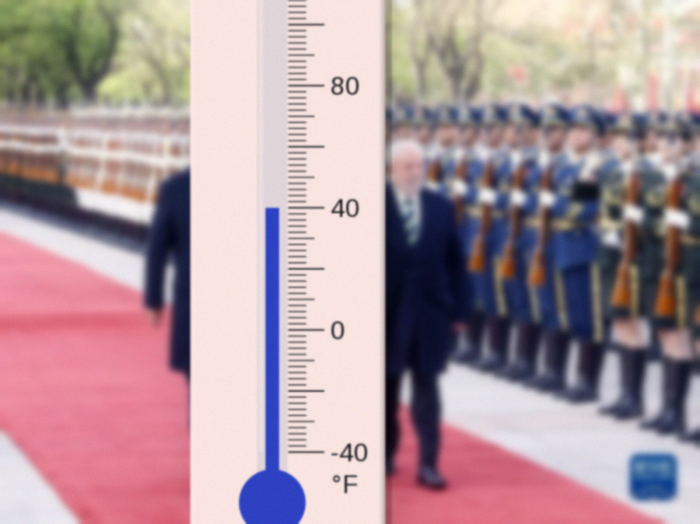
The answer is 40 °F
